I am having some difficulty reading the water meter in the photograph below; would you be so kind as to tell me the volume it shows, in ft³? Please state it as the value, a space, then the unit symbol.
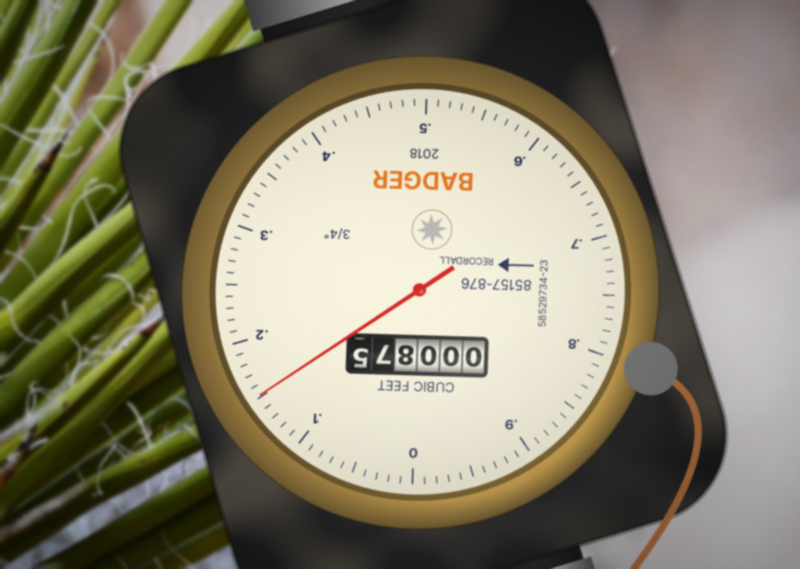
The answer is 875.15 ft³
